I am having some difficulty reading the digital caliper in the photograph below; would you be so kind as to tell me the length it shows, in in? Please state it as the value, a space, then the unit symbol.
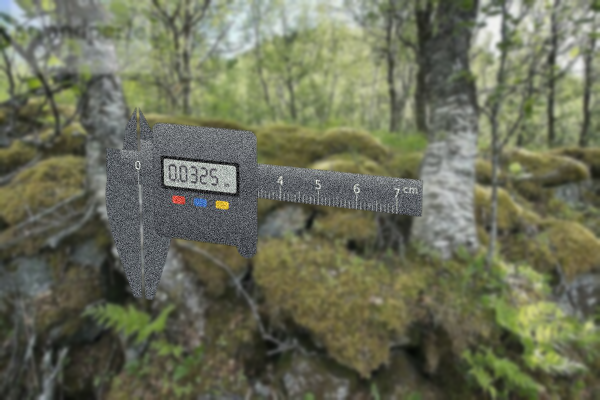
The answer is 0.0325 in
